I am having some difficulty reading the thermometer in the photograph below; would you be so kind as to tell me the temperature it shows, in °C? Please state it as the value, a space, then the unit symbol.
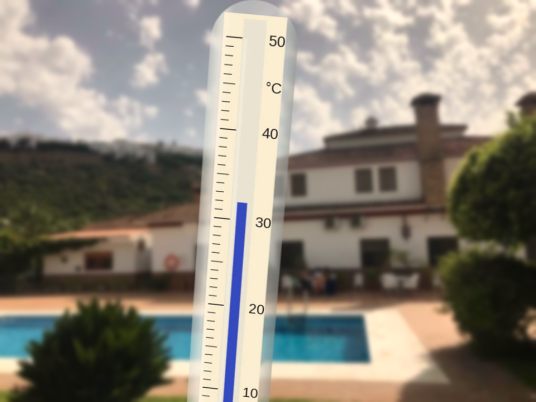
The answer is 32 °C
